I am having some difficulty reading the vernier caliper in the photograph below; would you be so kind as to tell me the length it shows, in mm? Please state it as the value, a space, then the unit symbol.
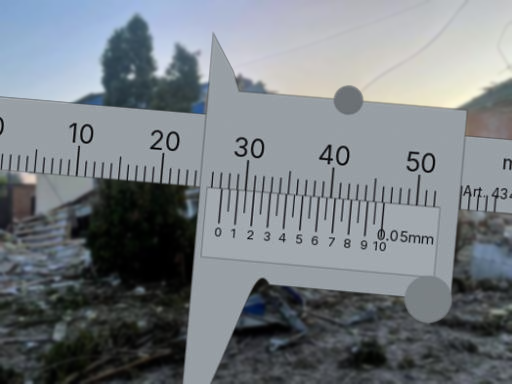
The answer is 27.2 mm
